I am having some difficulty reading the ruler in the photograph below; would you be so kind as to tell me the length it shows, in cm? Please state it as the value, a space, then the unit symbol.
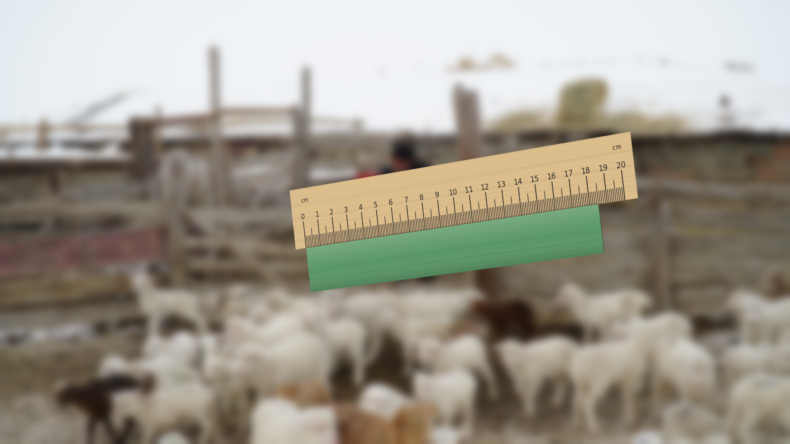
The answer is 18.5 cm
